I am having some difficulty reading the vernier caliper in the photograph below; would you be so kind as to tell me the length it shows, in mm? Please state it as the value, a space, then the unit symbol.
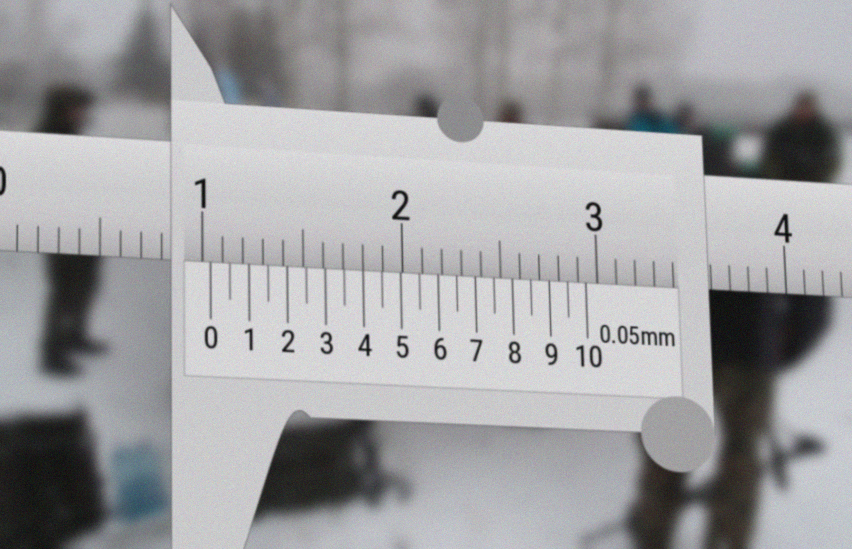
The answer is 10.4 mm
